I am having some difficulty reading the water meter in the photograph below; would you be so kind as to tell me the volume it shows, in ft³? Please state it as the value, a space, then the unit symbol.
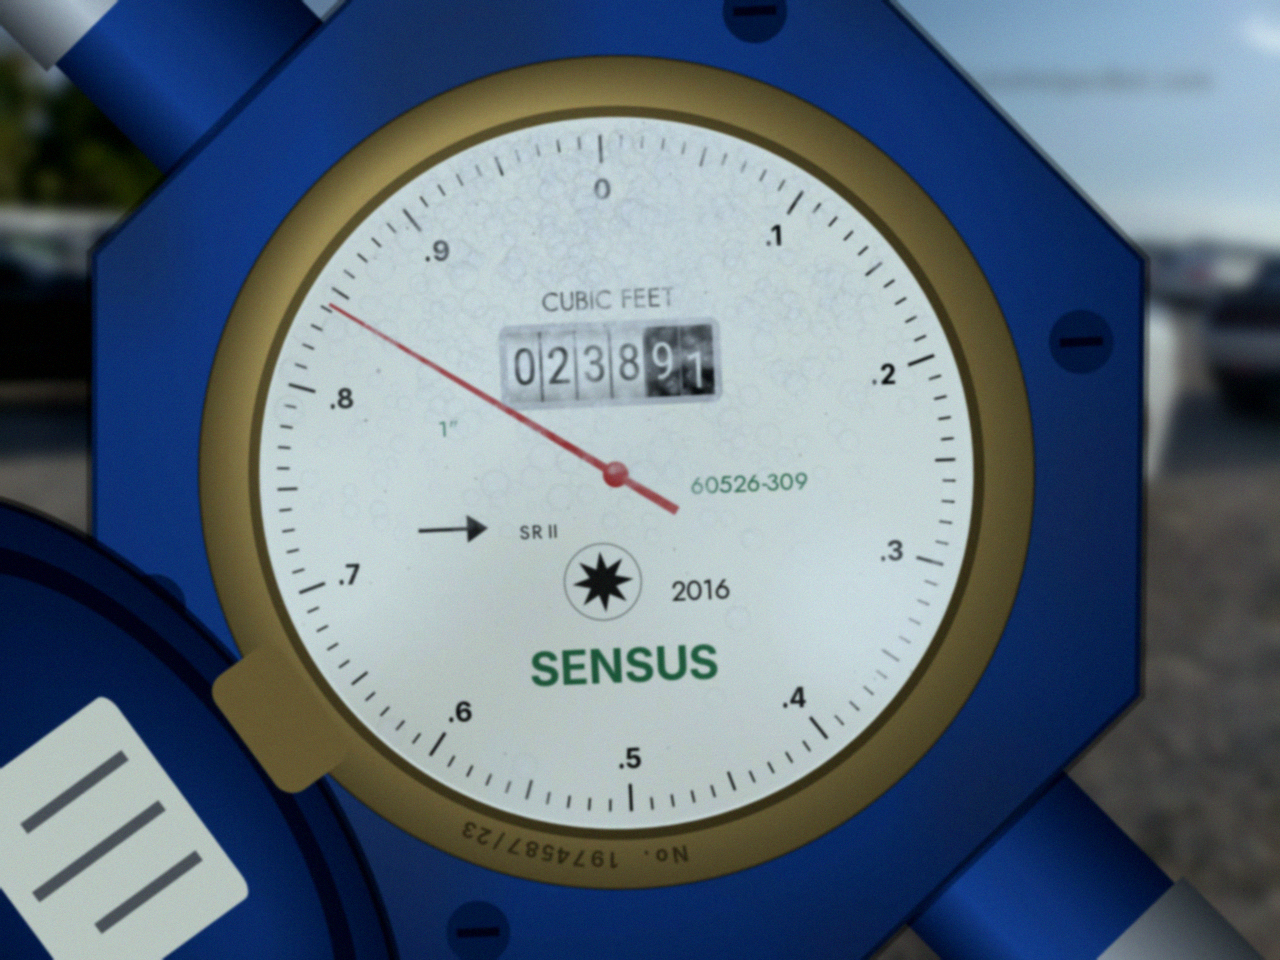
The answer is 23890.84 ft³
